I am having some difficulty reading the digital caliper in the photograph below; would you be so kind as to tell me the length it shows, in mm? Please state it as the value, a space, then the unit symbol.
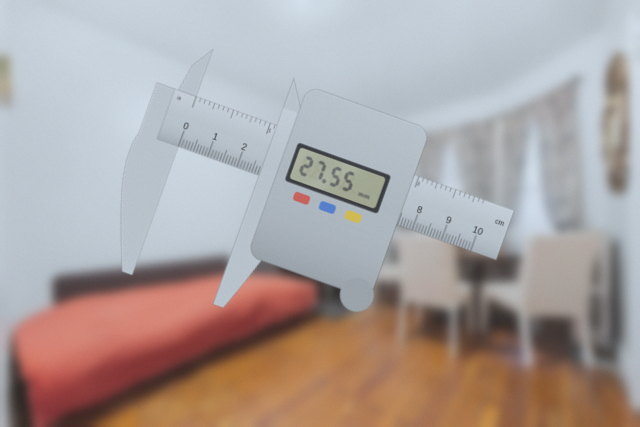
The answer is 27.55 mm
